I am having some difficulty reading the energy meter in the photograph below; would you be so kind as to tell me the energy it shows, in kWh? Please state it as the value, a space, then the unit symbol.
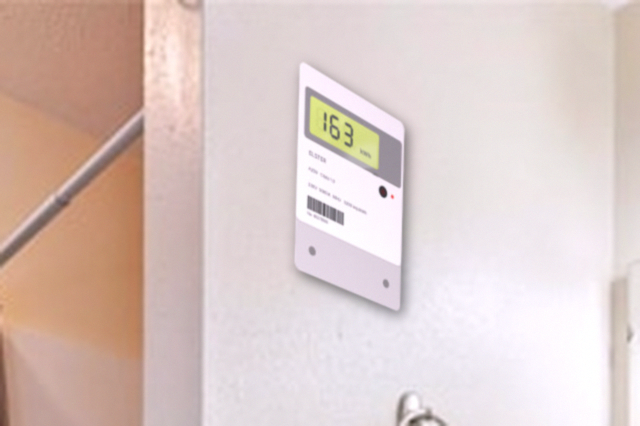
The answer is 163 kWh
